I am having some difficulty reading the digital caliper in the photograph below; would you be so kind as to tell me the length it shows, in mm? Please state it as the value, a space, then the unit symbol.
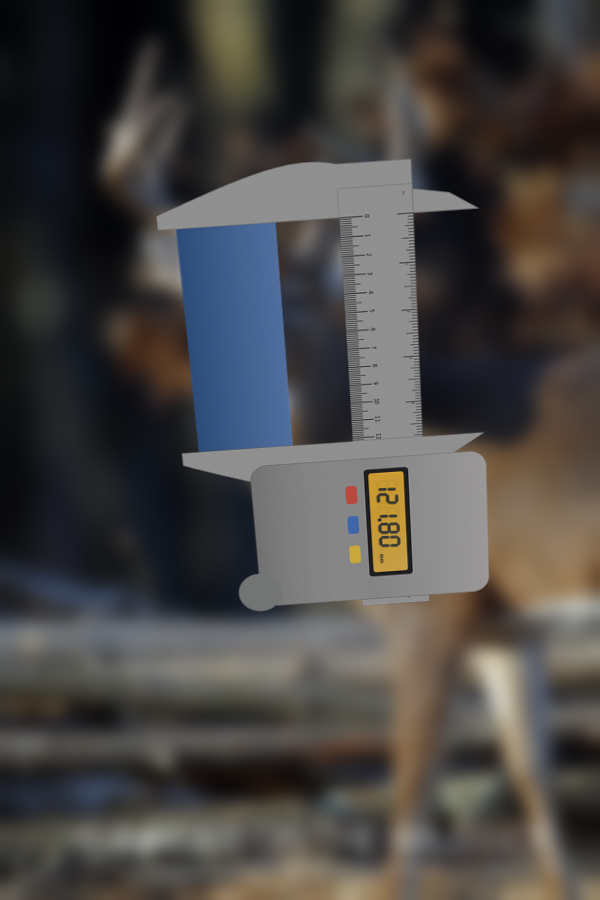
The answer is 121.80 mm
